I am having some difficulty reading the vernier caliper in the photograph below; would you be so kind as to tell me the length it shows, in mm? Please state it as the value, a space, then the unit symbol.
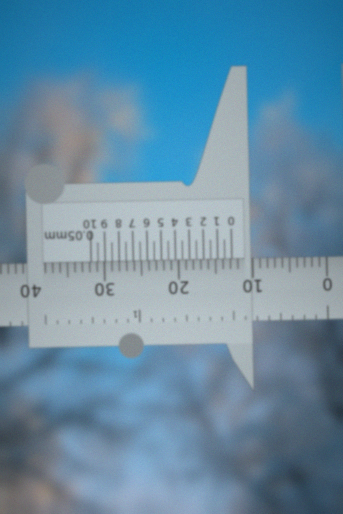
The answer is 12.8 mm
